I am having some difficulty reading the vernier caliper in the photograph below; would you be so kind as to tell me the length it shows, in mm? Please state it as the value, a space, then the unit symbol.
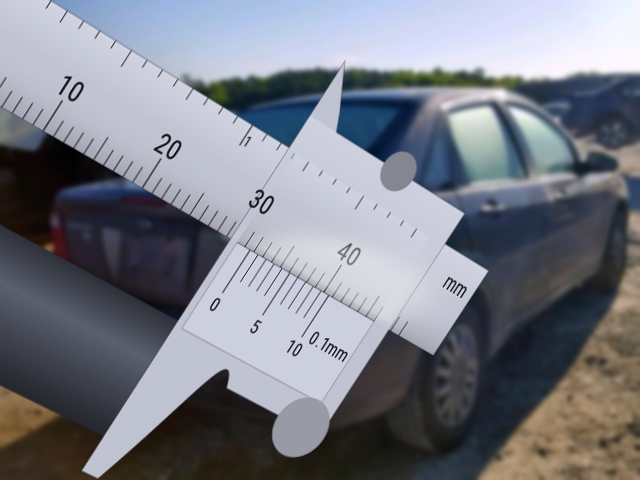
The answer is 31.6 mm
